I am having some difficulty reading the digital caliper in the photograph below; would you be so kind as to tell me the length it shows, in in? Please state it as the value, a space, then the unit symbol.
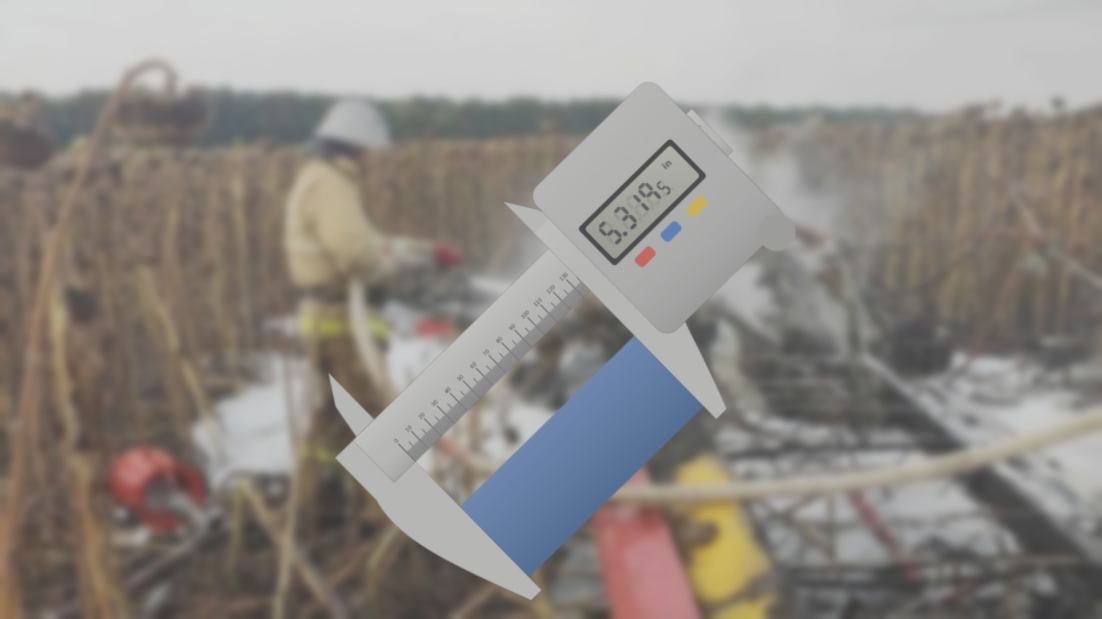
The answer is 5.3195 in
